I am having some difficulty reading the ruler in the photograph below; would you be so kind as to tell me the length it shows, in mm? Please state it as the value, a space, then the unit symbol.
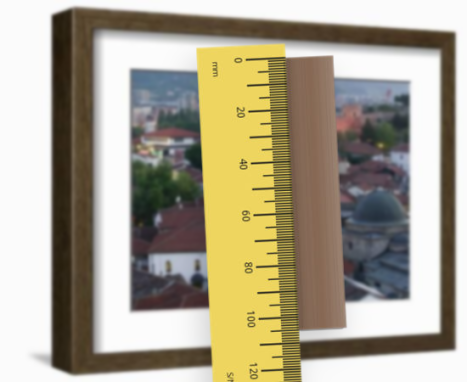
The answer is 105 mm
